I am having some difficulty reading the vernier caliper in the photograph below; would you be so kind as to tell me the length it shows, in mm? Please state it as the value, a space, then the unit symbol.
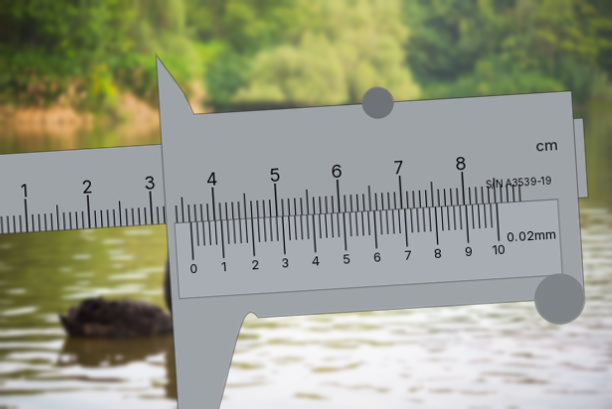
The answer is 36.2 mm
